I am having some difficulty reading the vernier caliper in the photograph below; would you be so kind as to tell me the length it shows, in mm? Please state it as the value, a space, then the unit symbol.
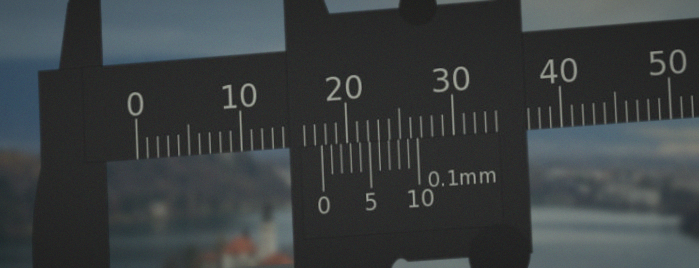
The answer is 17.6 mm
